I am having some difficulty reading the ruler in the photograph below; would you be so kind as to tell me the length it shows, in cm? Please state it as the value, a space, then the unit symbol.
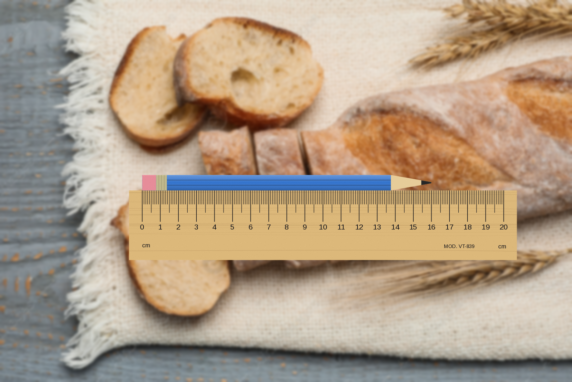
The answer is 16 cm
